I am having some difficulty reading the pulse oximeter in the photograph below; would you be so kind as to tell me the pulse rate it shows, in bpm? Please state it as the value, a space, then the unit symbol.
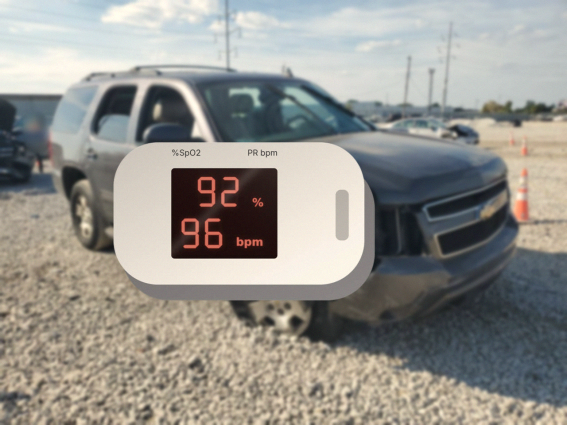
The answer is 96 bpm
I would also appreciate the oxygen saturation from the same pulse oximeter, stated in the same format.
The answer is 92 %
